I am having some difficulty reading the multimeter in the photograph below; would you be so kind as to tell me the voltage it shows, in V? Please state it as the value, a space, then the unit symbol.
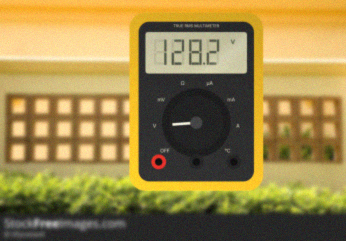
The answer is 128.2 V
